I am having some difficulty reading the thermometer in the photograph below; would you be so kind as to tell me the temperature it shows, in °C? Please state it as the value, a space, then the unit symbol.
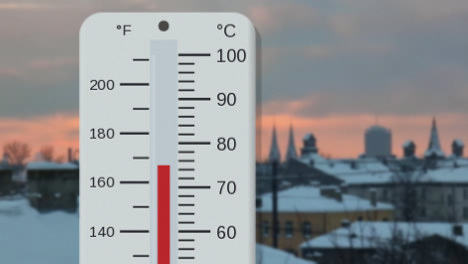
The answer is 75 °C
